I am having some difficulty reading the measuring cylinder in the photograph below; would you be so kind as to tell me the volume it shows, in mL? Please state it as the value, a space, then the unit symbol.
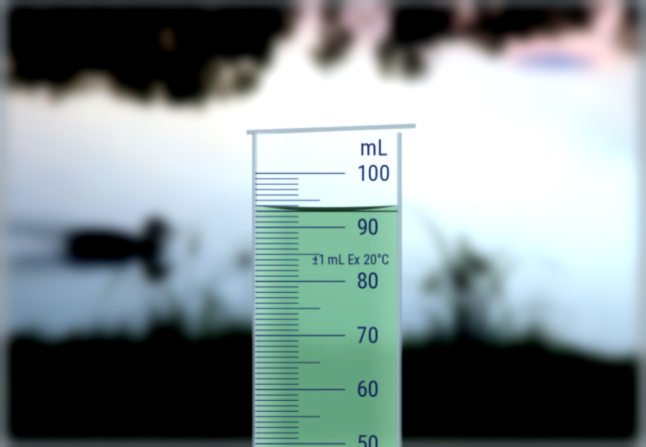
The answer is 93 mL
